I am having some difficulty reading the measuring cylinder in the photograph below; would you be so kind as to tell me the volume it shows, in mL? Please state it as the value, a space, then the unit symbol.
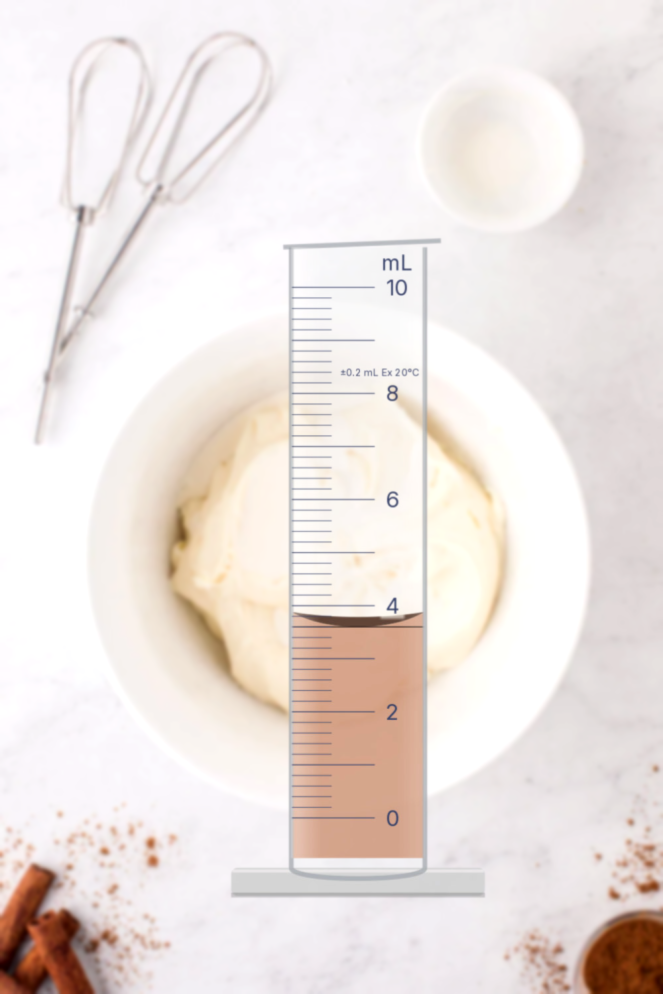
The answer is 3.6 mL
